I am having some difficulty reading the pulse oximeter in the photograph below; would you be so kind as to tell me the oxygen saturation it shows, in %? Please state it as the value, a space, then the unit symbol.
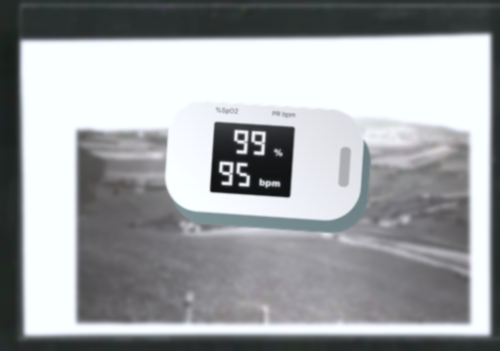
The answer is 99 %
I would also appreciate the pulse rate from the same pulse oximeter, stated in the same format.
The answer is 95 bpm
